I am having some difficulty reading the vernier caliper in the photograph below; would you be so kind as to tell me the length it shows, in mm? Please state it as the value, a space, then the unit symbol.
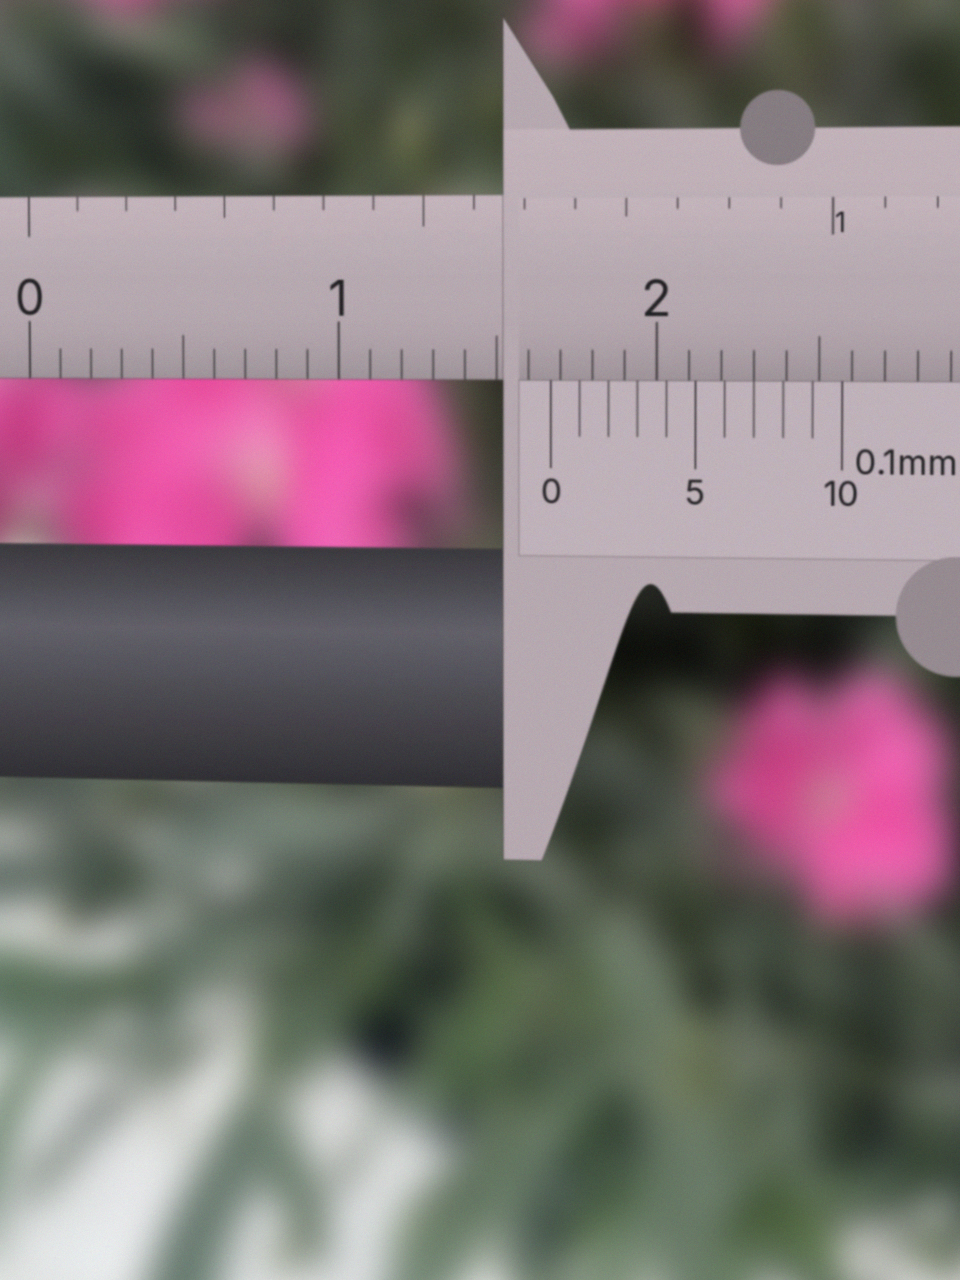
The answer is 16.7 mm
